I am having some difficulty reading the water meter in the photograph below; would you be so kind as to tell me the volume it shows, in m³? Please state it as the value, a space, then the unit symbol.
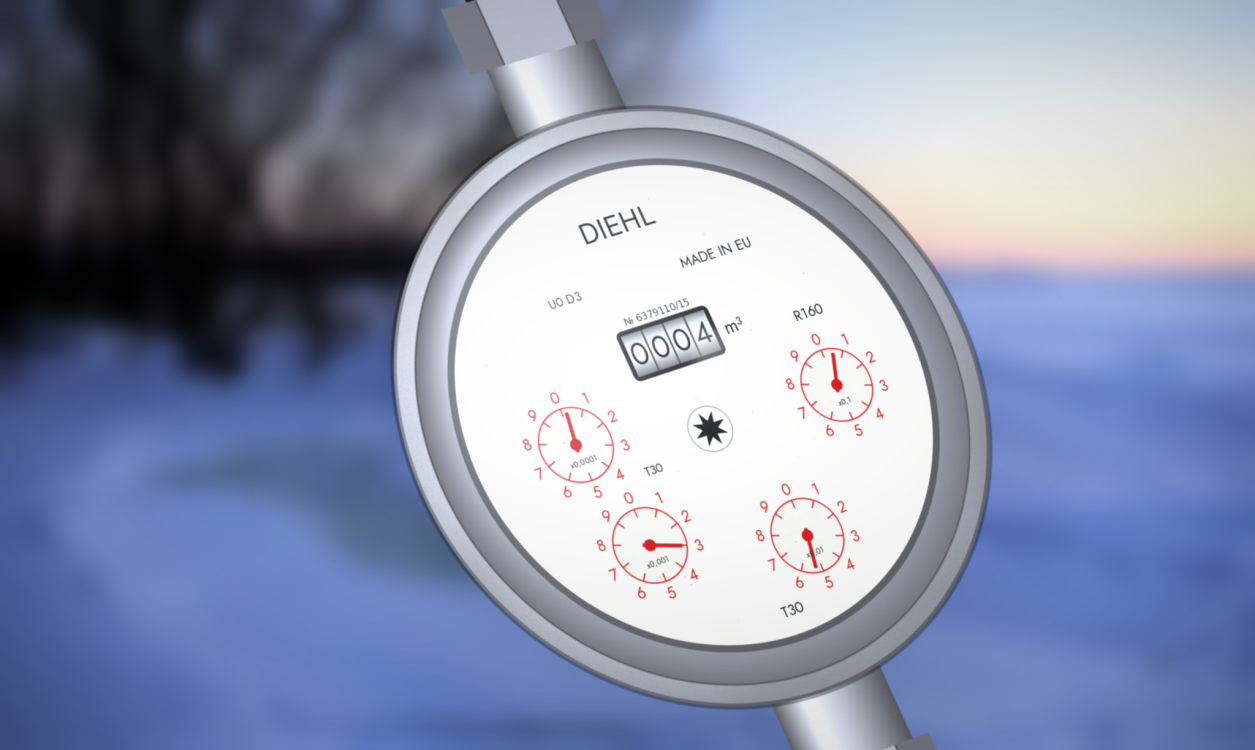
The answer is 4.0530 m³
